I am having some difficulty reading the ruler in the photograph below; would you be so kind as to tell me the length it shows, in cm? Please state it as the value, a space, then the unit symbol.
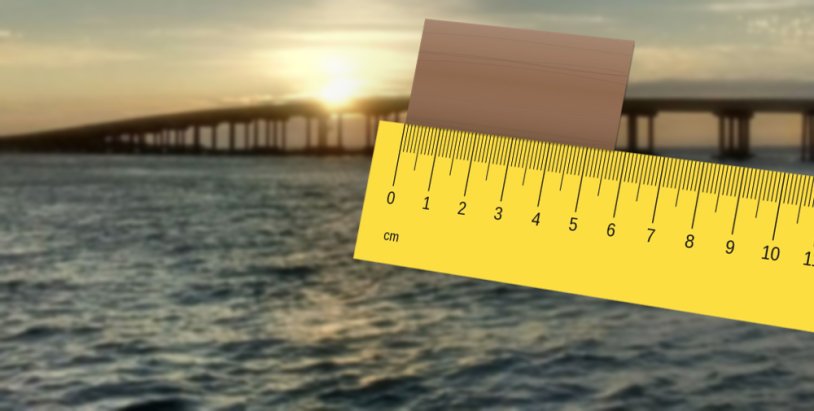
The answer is 5.7 cm
